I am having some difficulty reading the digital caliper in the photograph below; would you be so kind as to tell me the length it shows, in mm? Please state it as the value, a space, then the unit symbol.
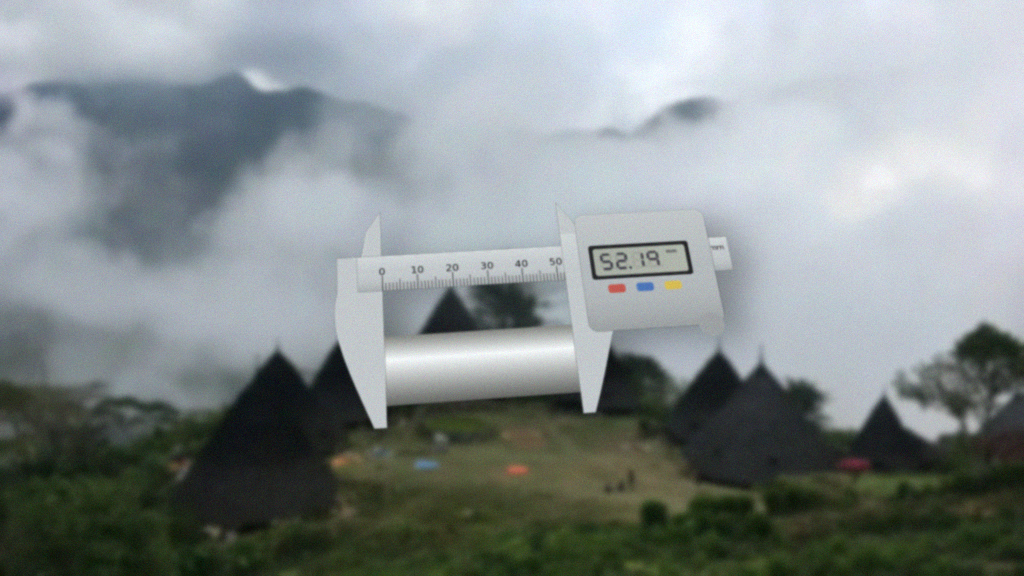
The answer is 52.19 mm
